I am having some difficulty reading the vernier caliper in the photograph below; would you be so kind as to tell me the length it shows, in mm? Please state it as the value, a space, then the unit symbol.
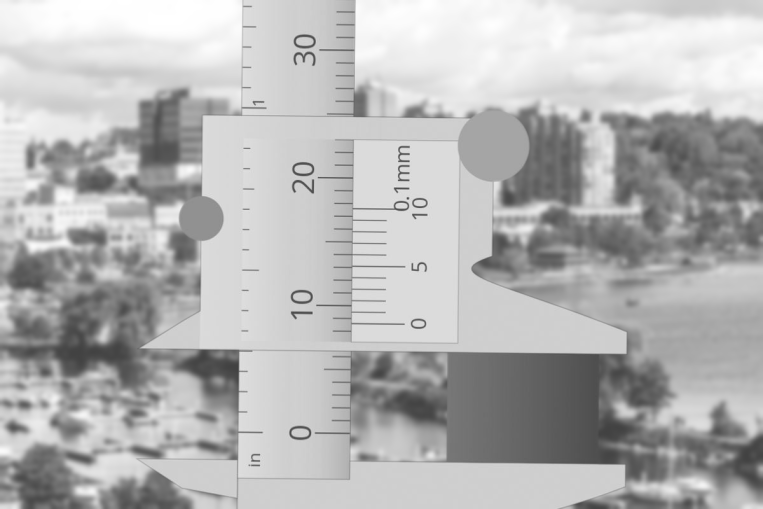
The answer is 8.6 mm
